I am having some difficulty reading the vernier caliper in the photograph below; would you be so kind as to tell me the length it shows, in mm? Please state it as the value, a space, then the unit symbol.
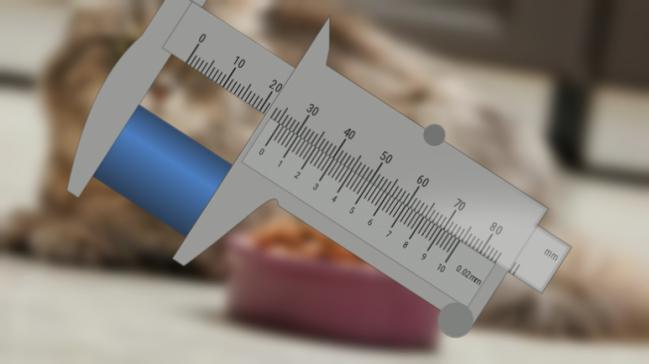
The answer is 25.5 mm
